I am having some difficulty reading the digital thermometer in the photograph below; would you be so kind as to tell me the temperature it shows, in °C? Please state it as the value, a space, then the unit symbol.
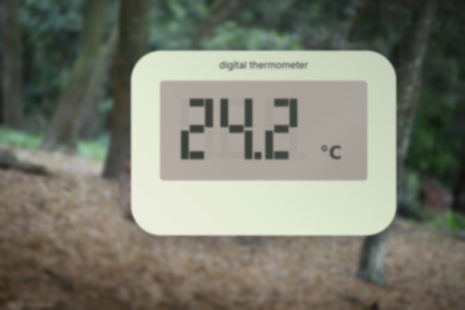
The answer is 24.2 °C
